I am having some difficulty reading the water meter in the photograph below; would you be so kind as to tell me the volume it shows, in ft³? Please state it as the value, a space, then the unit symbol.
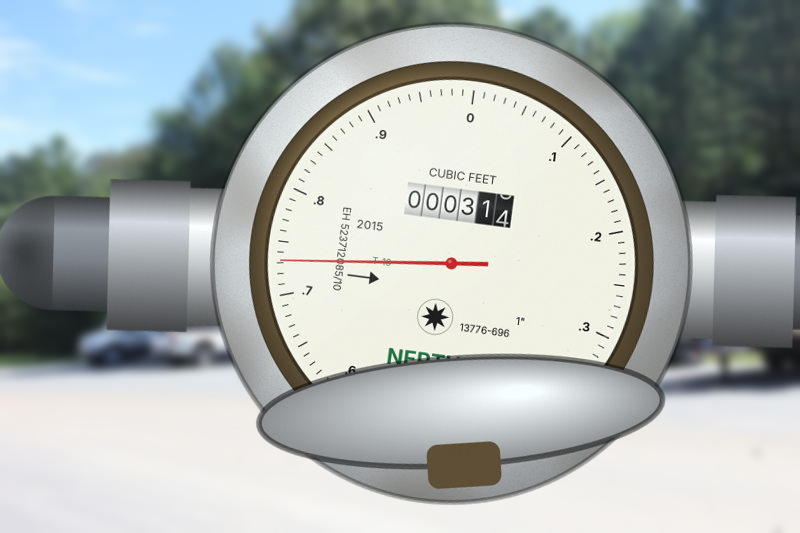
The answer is 313.73 ft³
